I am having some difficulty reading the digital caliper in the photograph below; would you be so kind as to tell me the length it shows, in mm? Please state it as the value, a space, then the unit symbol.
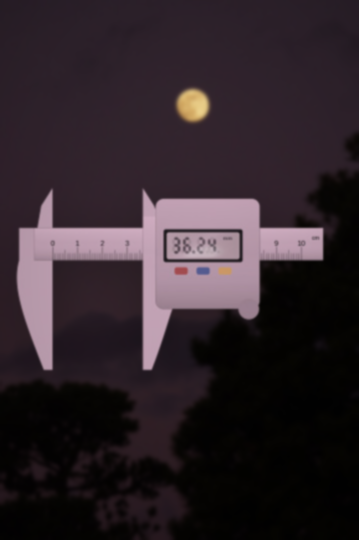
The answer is 36.24 mm
